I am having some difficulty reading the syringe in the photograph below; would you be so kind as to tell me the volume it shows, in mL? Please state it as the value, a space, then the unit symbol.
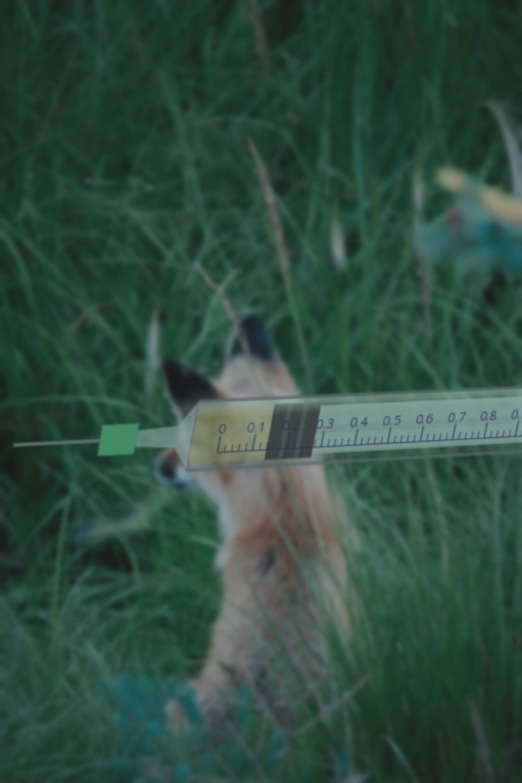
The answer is 0.14 mL
